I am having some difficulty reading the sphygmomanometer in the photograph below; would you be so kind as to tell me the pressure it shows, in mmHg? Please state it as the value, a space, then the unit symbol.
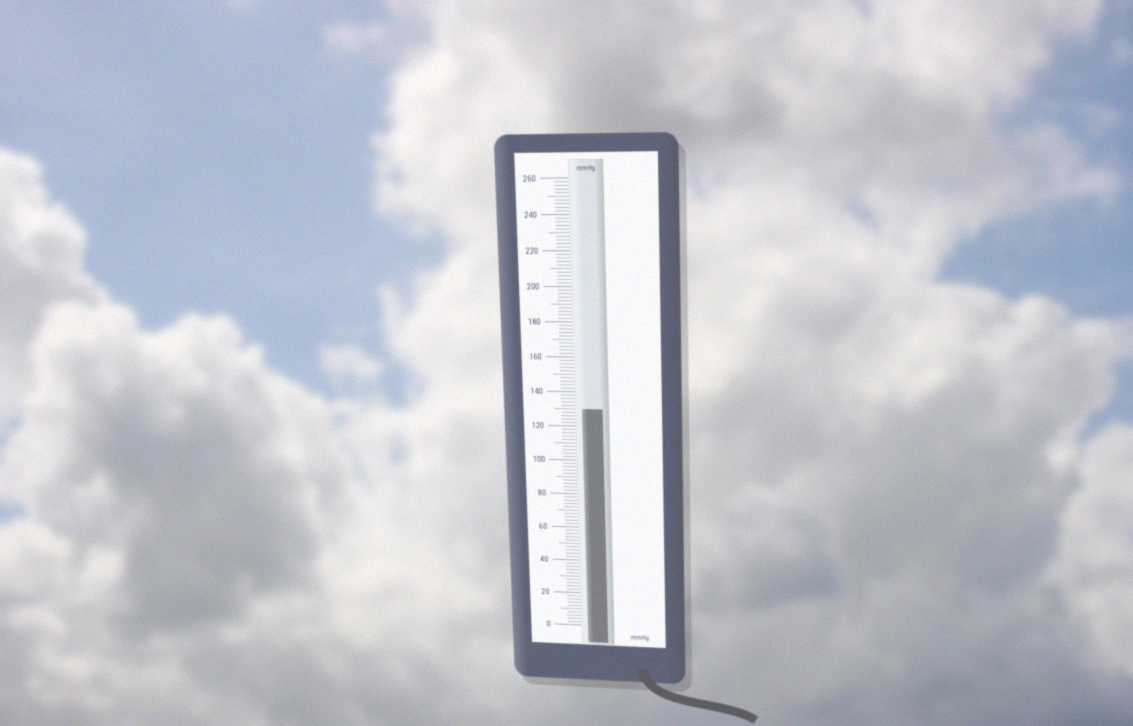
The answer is 130 mmHg
